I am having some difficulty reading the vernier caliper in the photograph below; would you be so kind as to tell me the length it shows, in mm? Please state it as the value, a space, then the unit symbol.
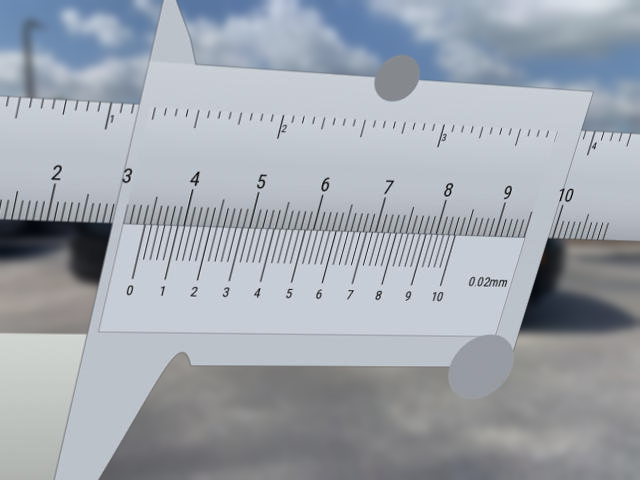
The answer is 34.2 mm
